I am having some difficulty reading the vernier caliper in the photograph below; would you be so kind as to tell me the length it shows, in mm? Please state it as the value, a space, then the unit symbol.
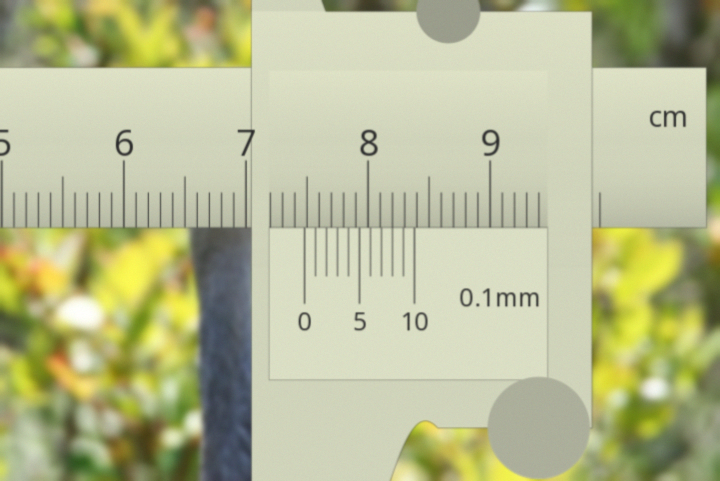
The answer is 74.8 mm
